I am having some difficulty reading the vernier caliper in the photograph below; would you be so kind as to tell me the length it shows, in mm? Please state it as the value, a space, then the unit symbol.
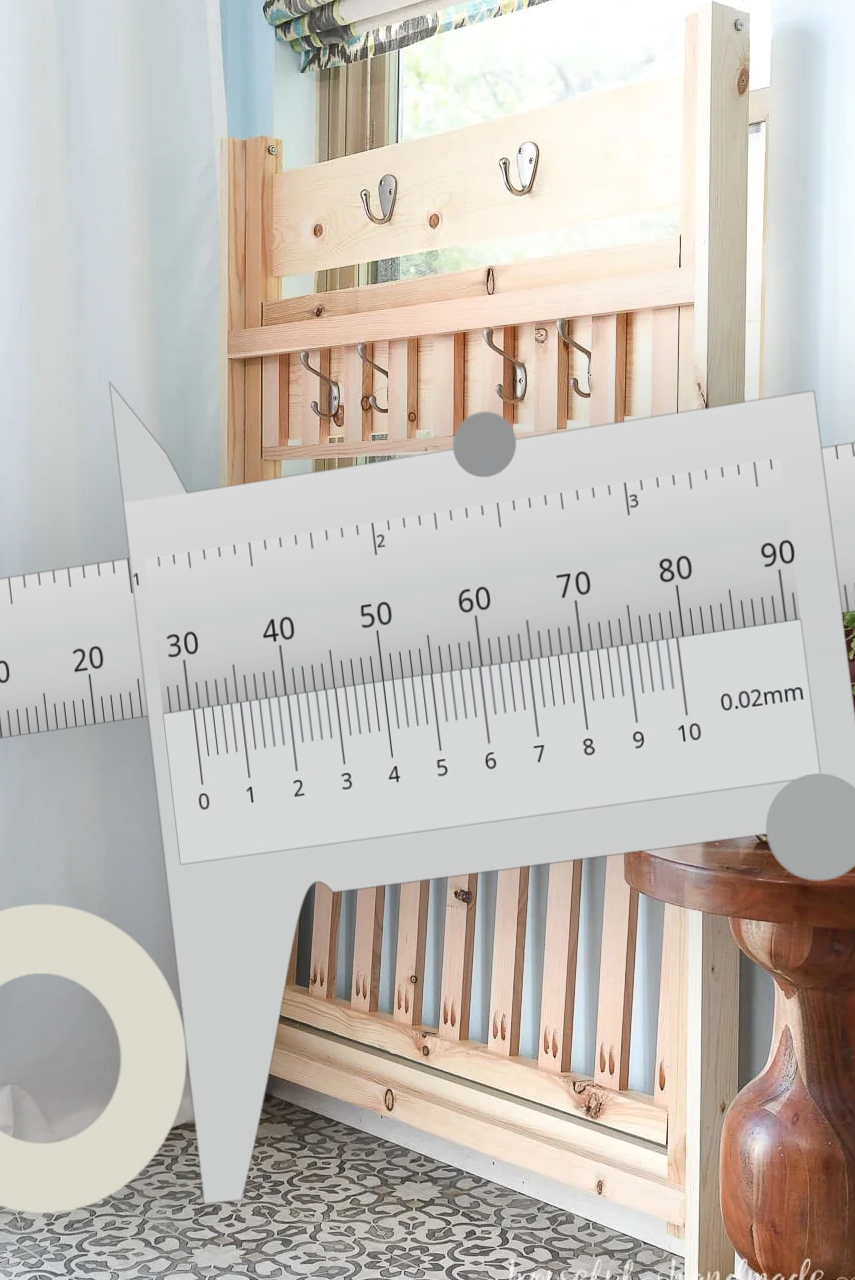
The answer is 30.4 mm
